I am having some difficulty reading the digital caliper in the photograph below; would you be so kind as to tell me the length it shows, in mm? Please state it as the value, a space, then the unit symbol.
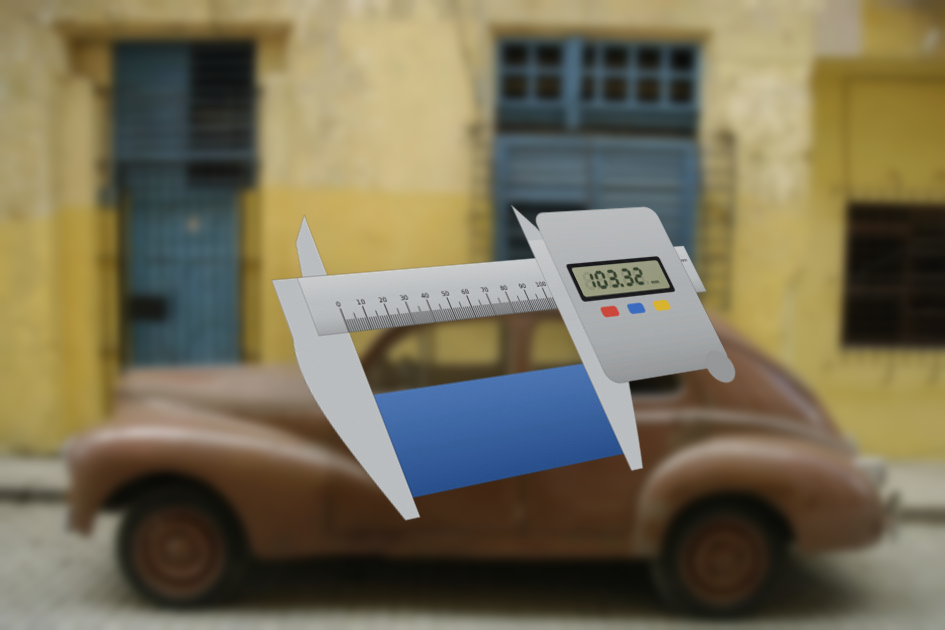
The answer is 103.32 mm
